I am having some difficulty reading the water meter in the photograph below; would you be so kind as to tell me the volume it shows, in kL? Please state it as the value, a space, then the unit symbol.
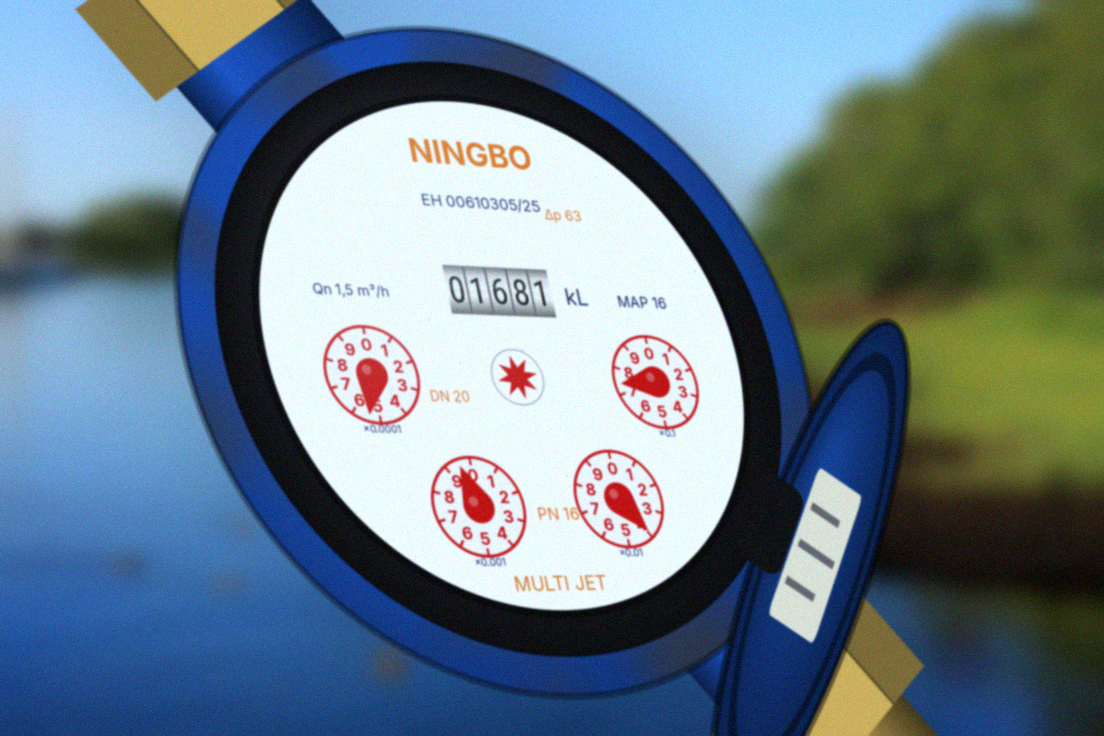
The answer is 1681.7395 kL
